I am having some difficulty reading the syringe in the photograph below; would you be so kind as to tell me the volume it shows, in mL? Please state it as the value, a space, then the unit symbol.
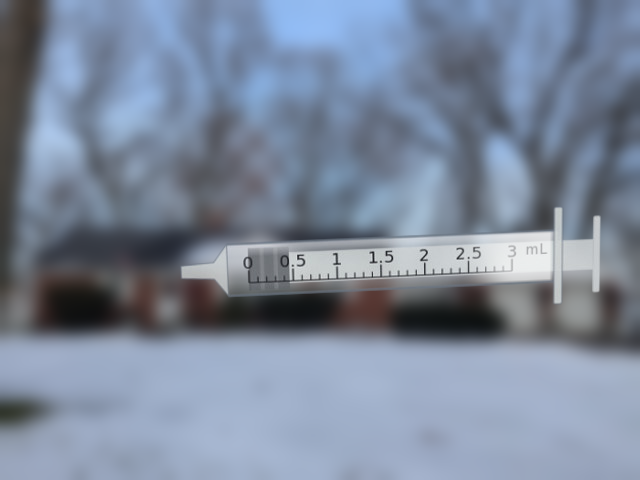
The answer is 0 mL
